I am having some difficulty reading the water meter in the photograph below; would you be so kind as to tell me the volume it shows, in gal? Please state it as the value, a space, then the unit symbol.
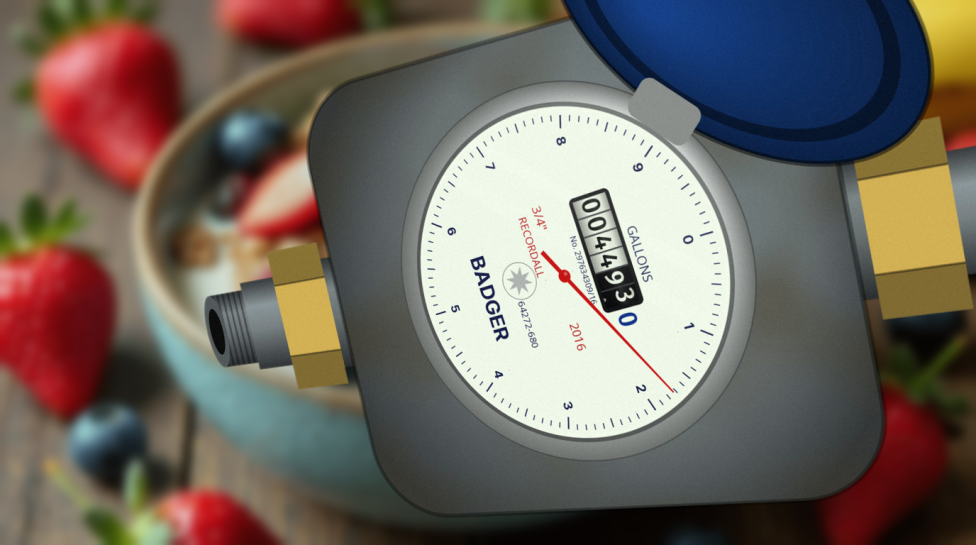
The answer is 44931.7 gal
